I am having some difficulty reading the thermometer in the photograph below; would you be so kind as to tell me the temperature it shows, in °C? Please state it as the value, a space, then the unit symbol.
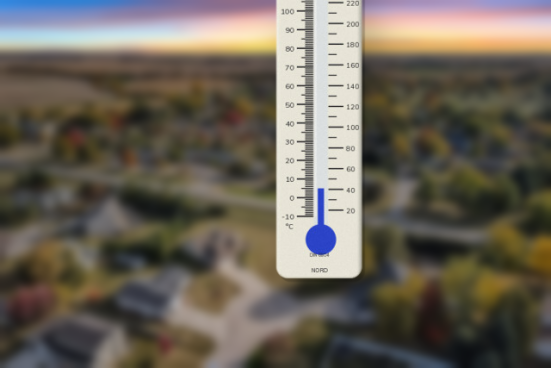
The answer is 5 °C
